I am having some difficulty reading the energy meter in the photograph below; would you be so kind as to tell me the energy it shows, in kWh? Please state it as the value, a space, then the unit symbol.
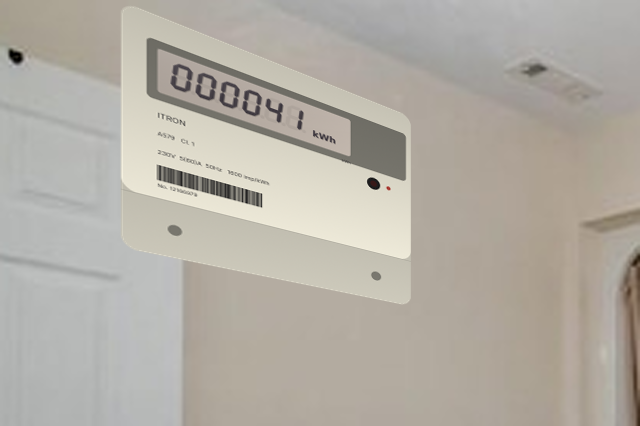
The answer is 41 kWh
